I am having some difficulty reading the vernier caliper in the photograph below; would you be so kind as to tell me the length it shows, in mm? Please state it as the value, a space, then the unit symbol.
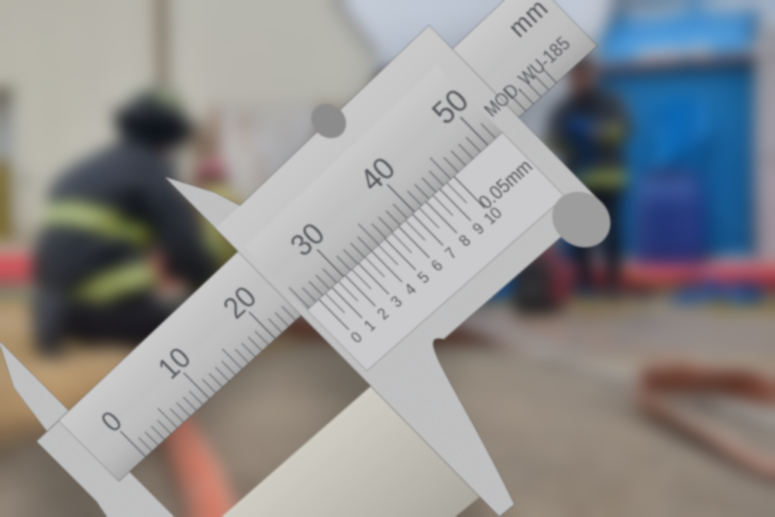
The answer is 26.4 mm
